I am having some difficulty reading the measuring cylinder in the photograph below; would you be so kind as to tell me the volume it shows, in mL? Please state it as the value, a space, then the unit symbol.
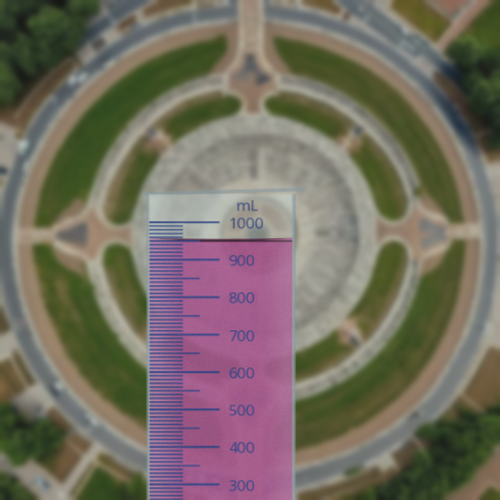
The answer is 950 mL
